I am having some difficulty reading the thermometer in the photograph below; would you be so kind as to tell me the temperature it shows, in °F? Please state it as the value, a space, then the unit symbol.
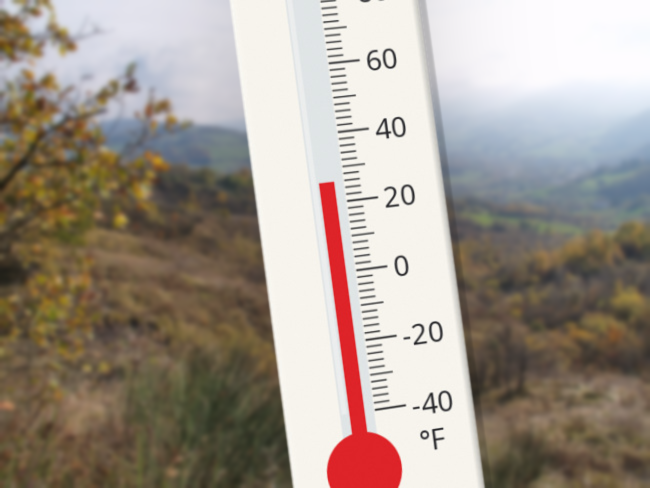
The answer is 26 °F
